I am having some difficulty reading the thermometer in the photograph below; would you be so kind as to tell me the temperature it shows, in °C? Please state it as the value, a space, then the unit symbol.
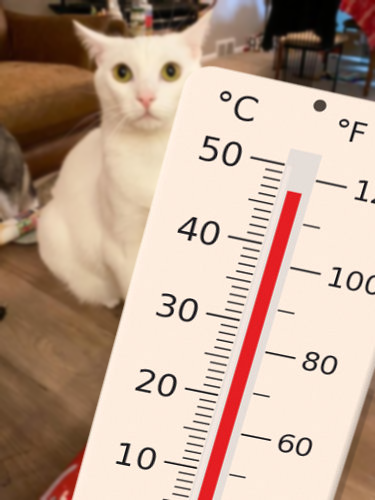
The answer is 47 °C
